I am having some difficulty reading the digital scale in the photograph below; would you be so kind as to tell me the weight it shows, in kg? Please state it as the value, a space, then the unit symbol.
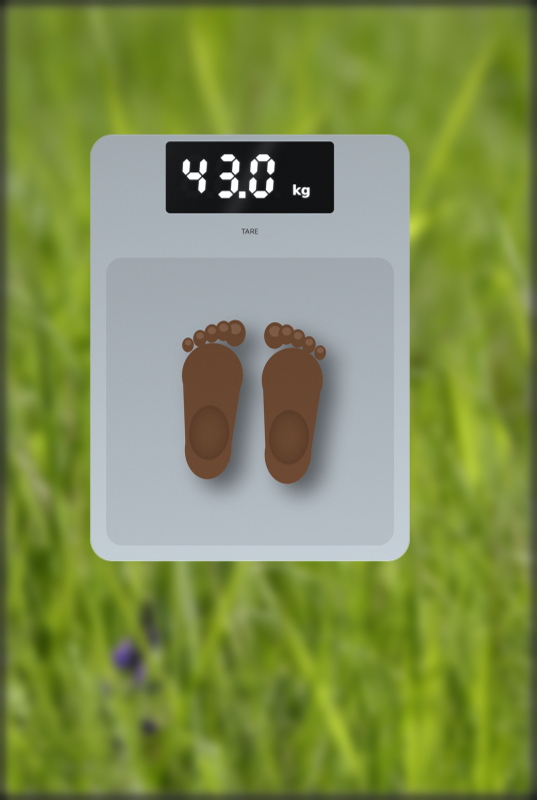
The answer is 43.0 kg
